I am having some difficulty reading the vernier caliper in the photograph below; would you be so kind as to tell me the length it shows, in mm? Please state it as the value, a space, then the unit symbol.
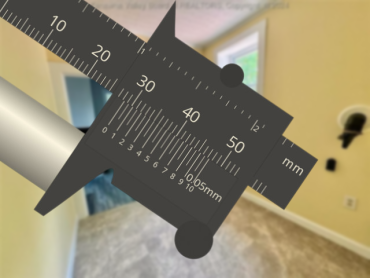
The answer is 28.4 mm
